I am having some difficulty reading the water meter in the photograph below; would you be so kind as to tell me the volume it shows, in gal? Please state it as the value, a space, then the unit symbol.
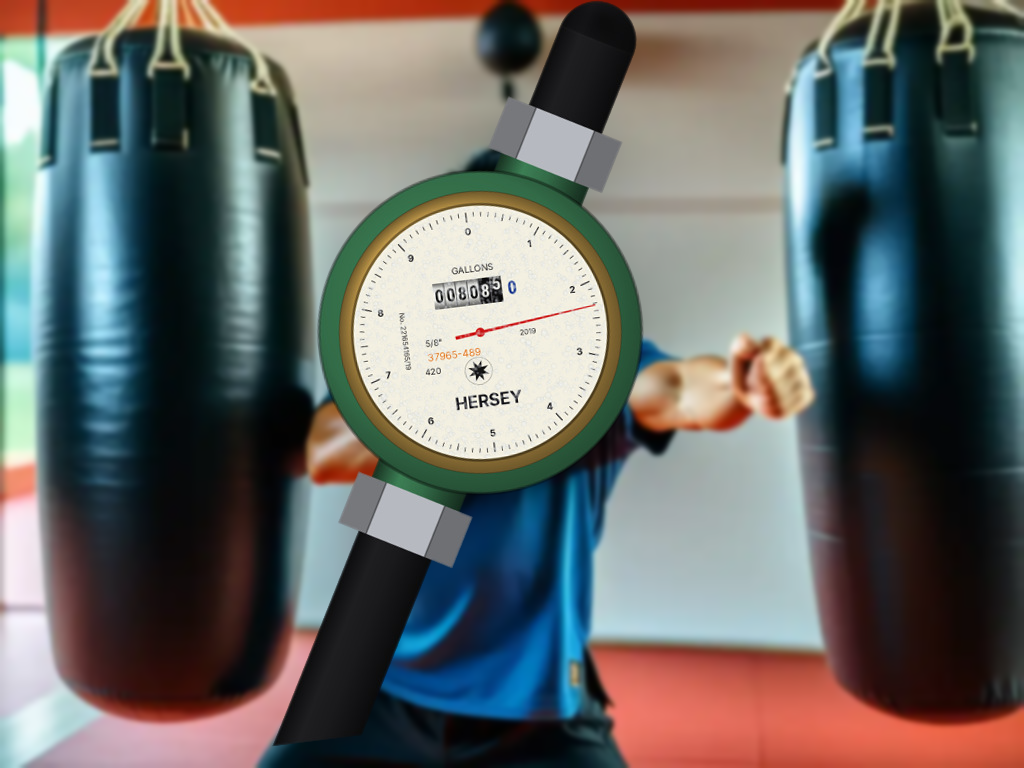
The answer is 80852.3 gal
